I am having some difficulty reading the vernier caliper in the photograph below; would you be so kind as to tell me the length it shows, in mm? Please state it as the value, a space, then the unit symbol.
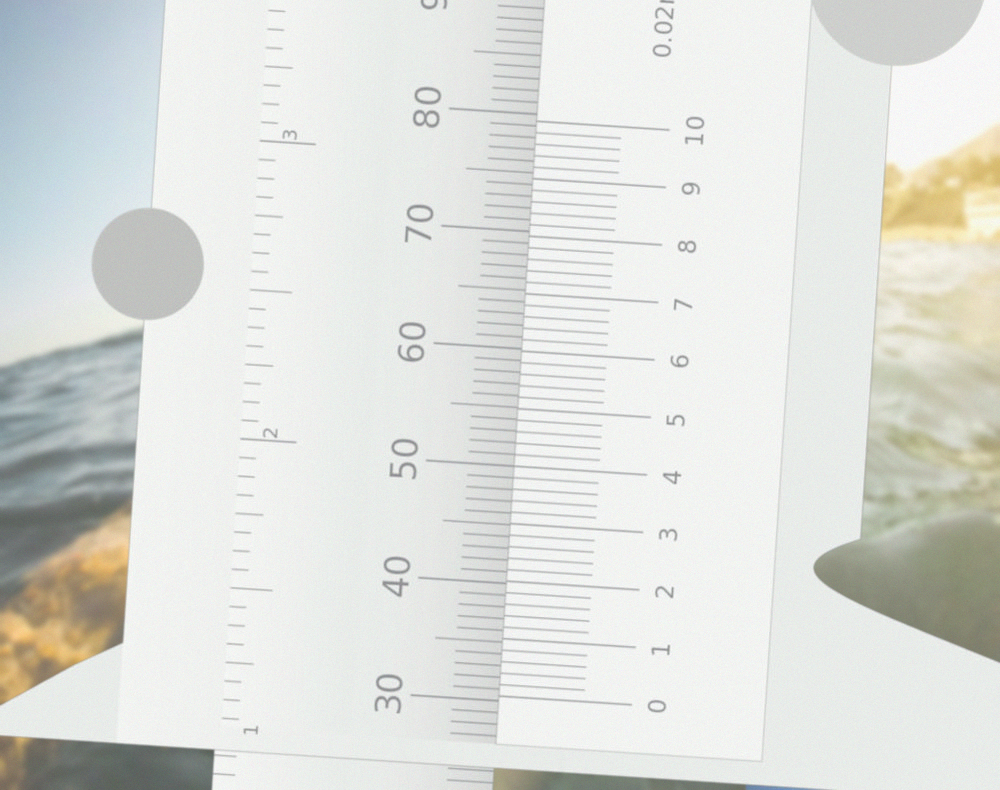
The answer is 30.4 mm
